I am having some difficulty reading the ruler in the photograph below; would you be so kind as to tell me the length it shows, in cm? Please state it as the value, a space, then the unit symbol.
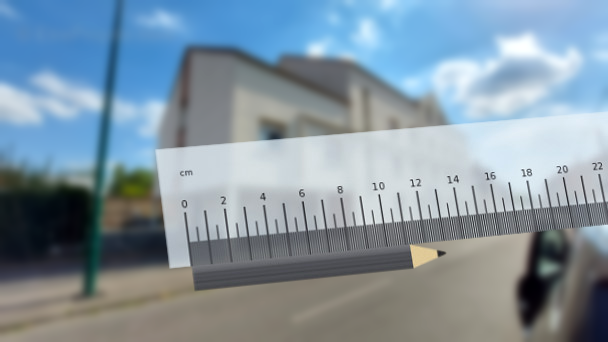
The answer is 13 cm
